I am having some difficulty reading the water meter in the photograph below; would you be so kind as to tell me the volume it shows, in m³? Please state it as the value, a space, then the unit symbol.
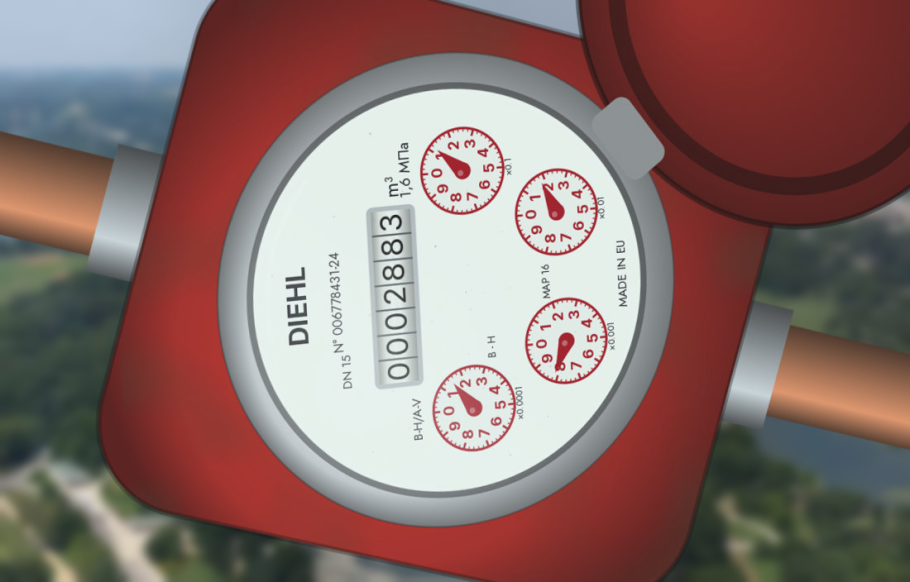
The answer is 2883.1181 m³
